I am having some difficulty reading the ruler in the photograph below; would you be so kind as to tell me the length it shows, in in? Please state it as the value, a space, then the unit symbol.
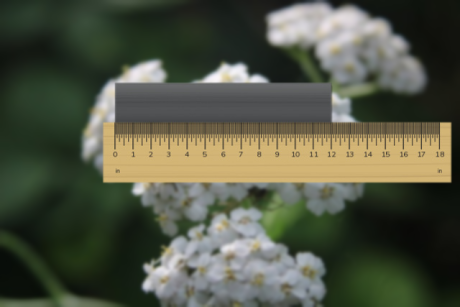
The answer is 12 in
